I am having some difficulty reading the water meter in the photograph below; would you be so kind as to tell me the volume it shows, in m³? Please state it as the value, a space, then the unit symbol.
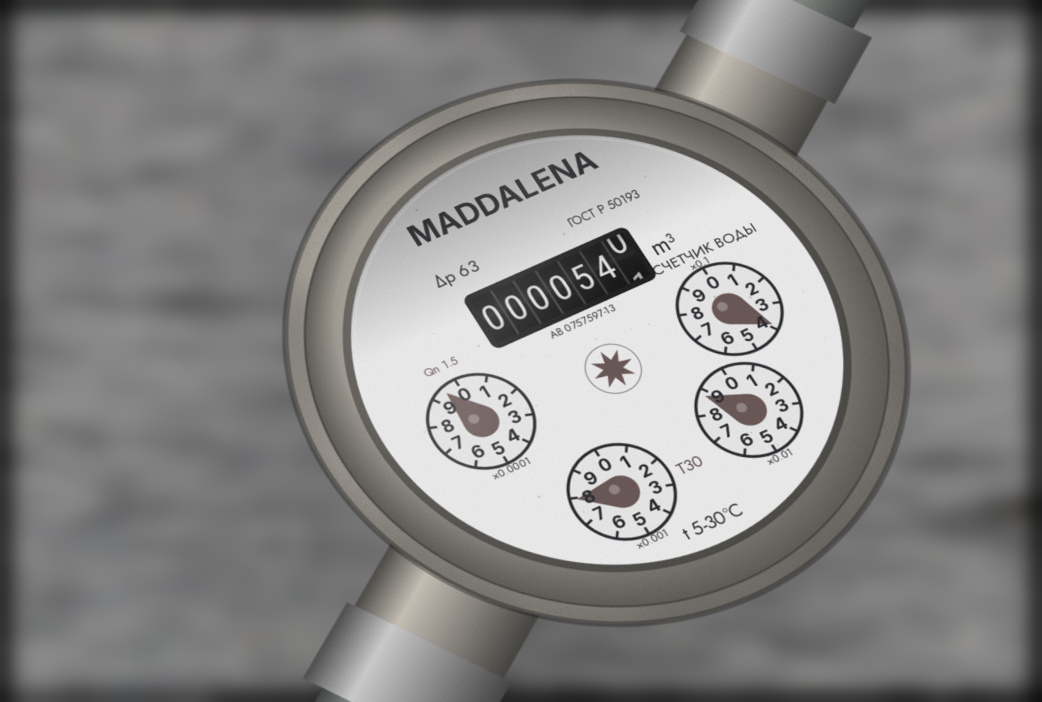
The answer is 540.3879 m³
